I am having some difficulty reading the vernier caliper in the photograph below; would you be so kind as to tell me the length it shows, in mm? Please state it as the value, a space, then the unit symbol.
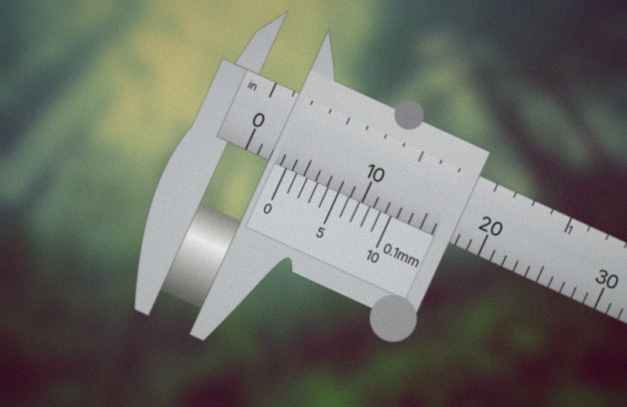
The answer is 3.5 mm
